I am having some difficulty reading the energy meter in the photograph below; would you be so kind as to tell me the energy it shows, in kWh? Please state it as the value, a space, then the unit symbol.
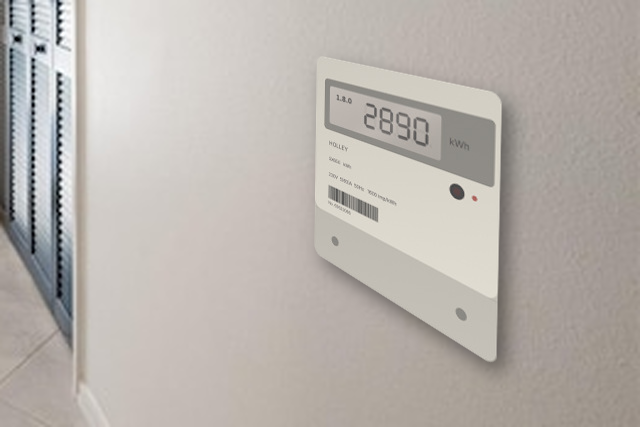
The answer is 2890 kWh
